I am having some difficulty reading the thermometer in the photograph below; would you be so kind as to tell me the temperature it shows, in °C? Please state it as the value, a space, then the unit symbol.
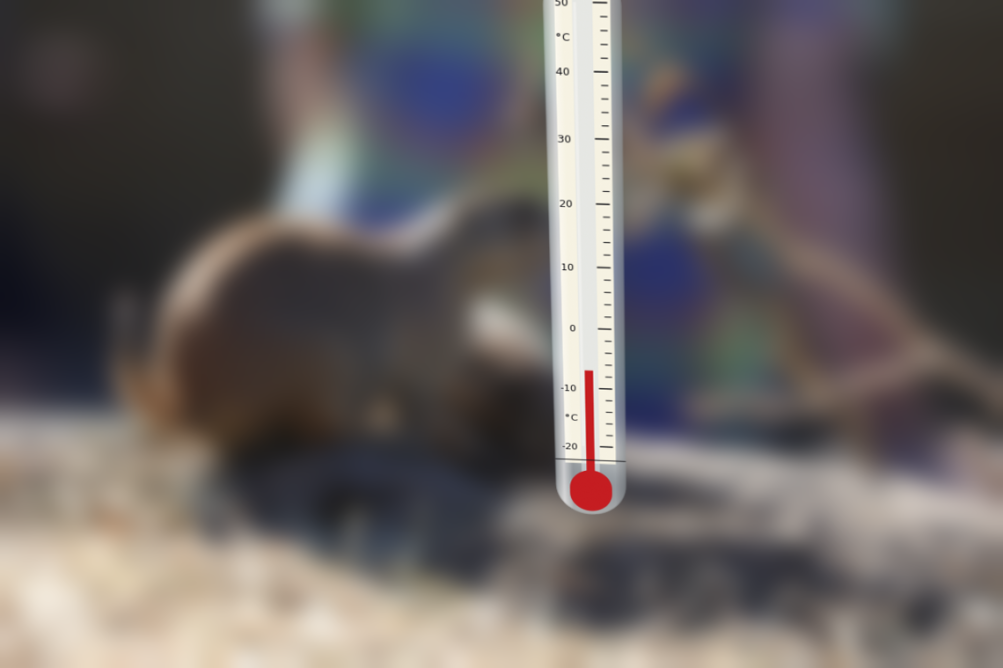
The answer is -7 °C
